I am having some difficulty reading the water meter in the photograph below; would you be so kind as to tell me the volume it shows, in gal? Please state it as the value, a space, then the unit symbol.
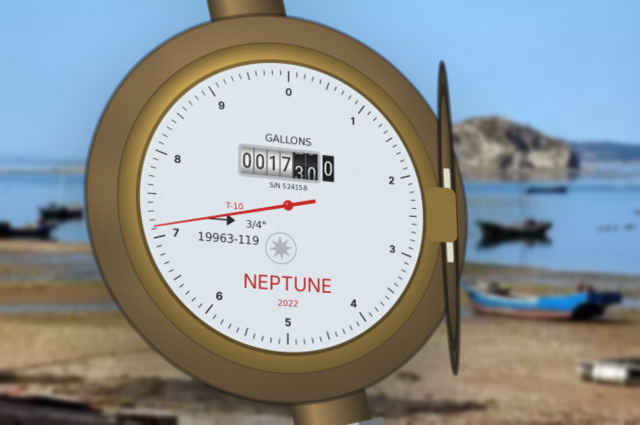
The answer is 17297.1 gal
